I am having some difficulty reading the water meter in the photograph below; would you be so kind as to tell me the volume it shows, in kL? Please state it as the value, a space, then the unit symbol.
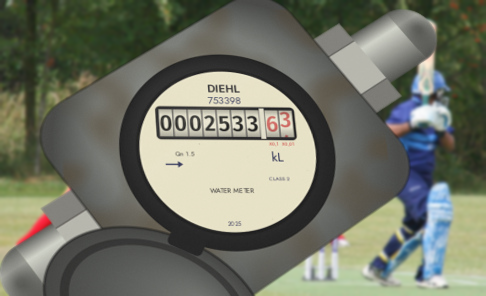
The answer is 2533.63 kL
